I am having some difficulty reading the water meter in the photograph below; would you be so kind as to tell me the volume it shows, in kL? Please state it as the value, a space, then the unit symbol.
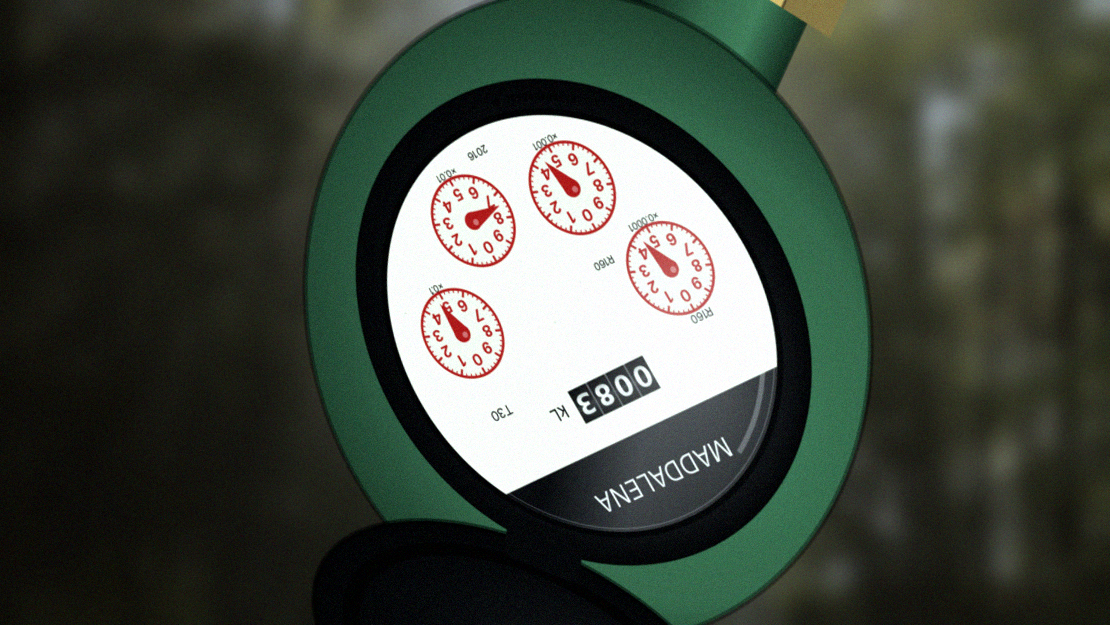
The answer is 83.4744 kL
